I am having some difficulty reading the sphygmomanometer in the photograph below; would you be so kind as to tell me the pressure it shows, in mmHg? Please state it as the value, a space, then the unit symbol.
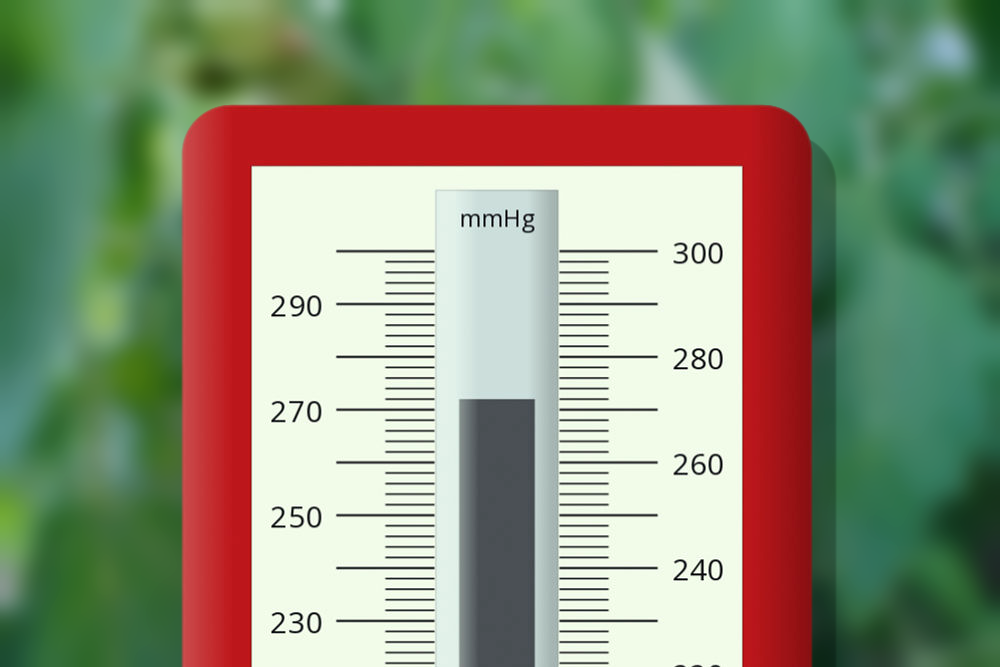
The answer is 272 mmHg
